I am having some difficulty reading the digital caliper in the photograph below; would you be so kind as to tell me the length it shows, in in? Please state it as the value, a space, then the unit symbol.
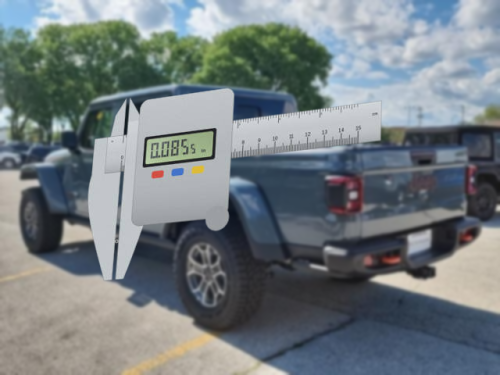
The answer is 0.0855 in
